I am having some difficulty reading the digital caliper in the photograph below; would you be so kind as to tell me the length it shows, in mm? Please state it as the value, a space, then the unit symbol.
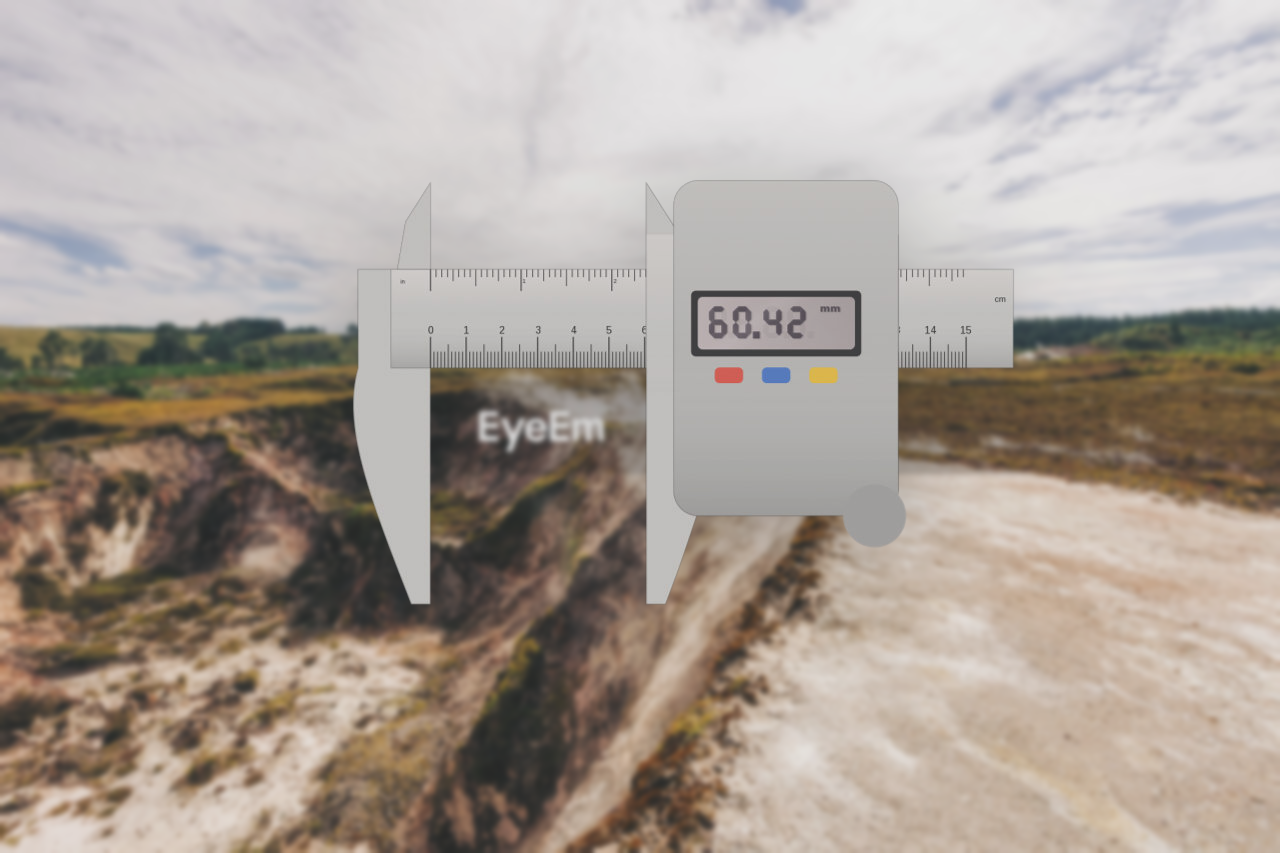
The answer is 60.42 mm
